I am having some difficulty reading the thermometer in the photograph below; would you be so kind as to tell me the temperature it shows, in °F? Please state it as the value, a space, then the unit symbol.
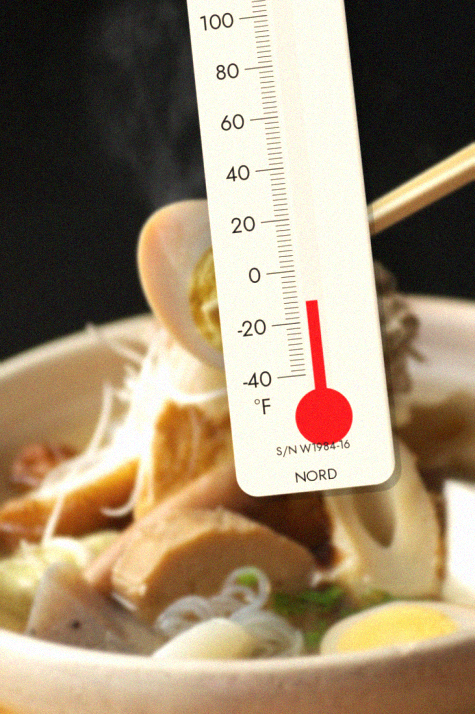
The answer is -12 °F
